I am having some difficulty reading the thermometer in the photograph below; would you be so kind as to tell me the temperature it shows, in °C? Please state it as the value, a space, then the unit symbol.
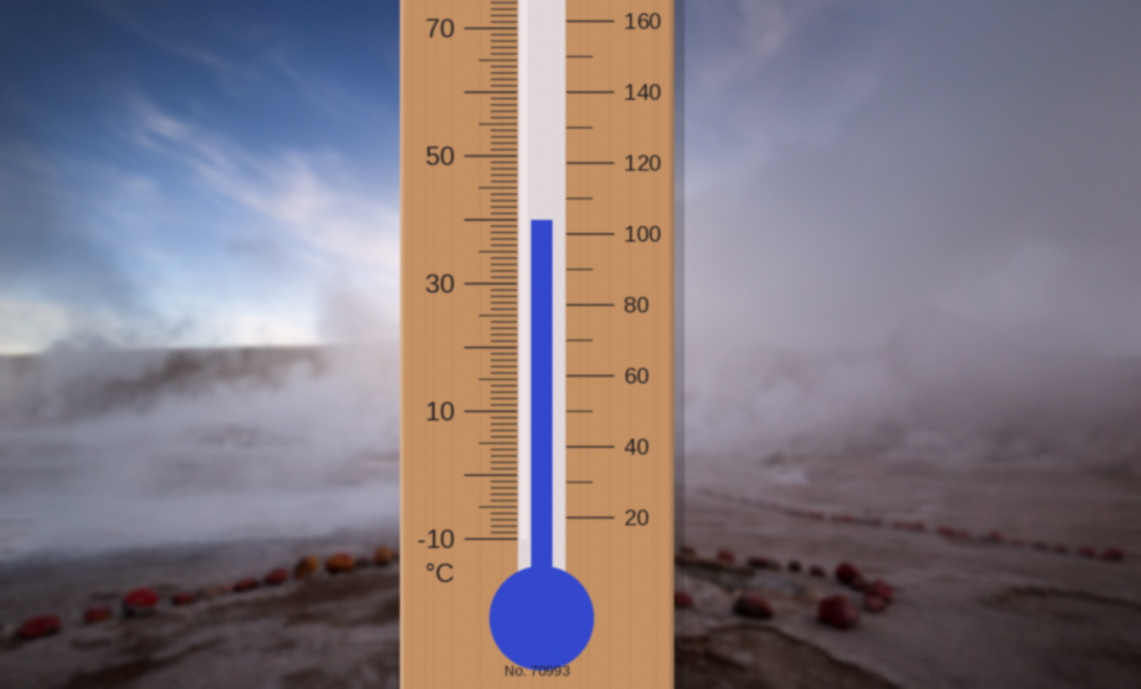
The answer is 40 °C
